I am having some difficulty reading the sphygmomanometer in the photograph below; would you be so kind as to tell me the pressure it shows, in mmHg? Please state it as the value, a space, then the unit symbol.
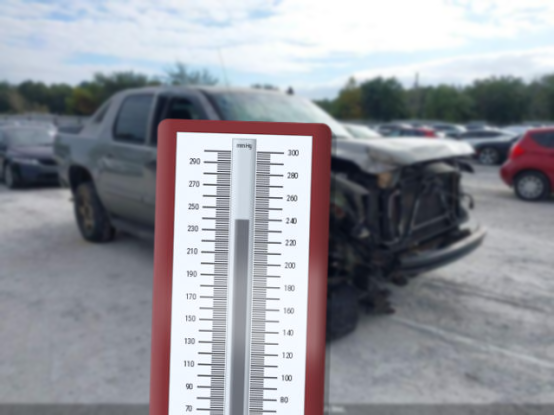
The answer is 240 mmHg
